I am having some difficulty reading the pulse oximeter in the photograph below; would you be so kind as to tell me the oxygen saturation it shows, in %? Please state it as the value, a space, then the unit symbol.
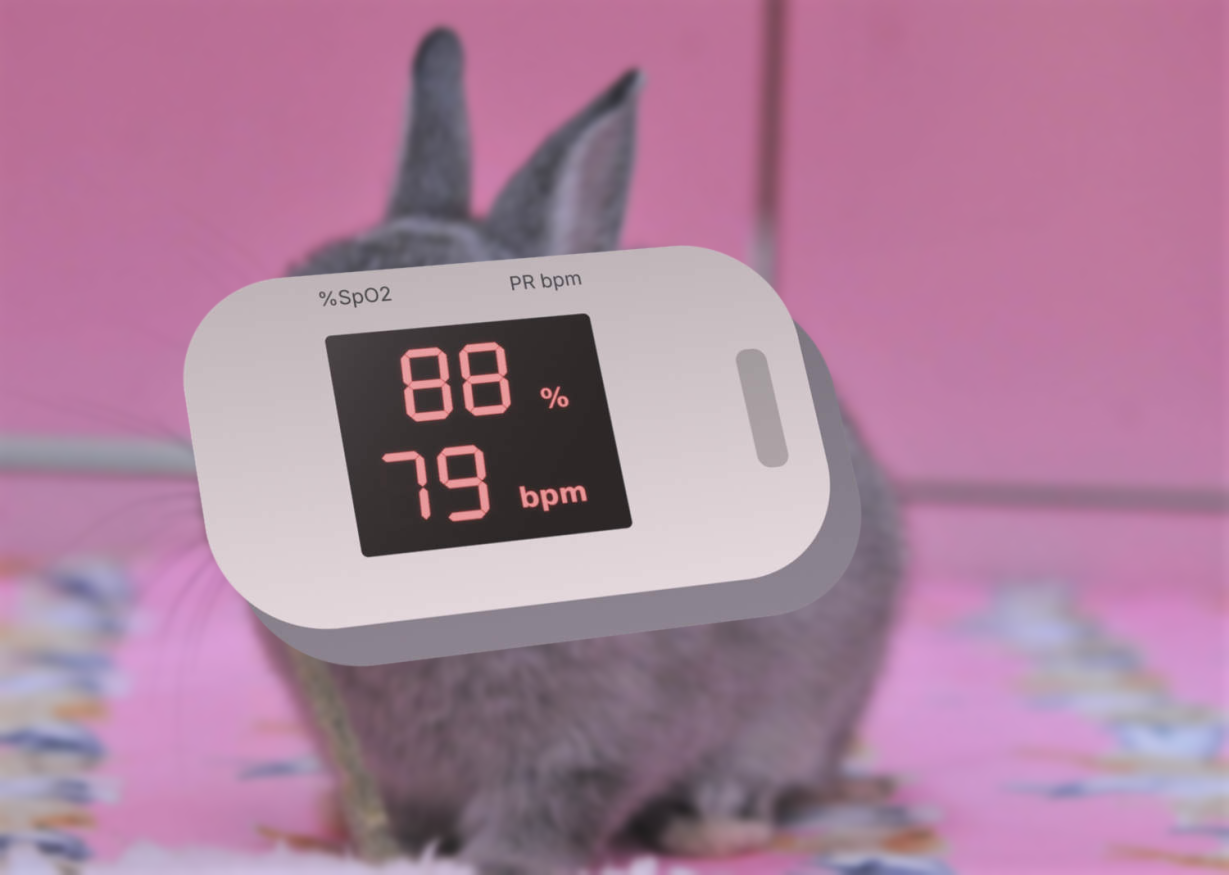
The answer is 88 %
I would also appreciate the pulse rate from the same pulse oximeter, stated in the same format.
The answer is 79 bpm
